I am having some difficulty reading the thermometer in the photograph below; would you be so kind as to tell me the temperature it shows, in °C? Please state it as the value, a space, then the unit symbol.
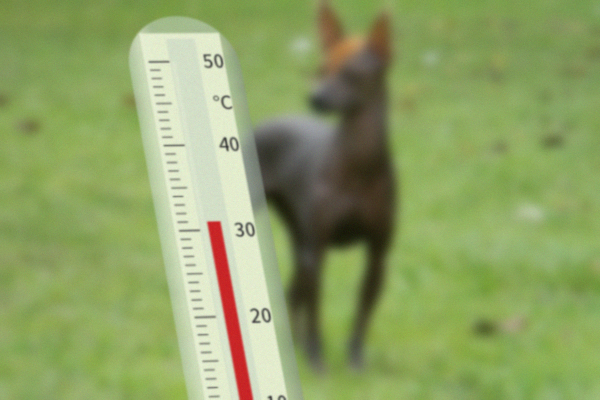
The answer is 31 °C
